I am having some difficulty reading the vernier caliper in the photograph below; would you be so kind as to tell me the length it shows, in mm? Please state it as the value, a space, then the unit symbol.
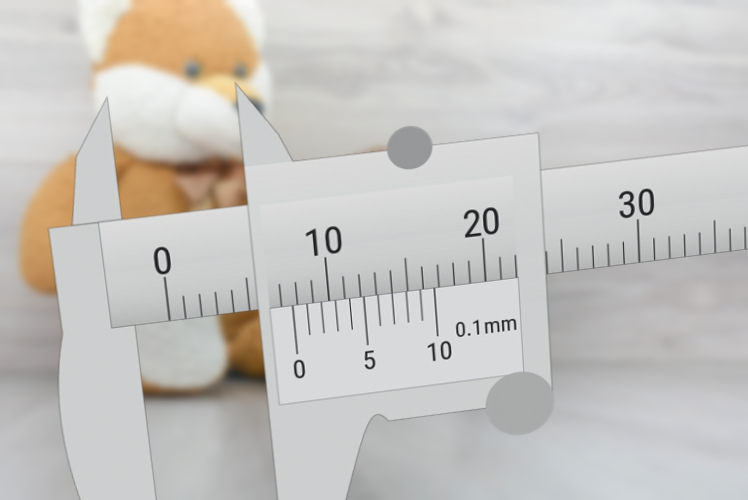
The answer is 7.7 mm
